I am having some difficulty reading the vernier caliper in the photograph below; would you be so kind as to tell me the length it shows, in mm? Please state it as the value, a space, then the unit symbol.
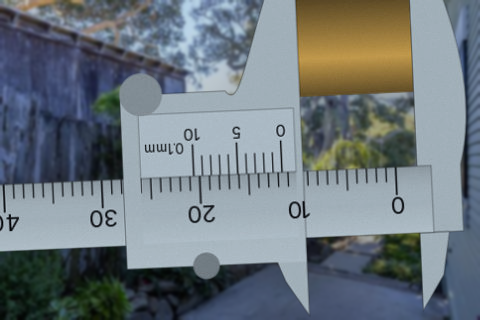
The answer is 11.6 mm
